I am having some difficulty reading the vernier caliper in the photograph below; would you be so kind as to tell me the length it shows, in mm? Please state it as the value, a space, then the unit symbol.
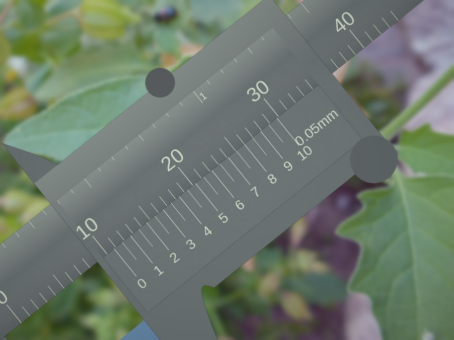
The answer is 10.8 mm
